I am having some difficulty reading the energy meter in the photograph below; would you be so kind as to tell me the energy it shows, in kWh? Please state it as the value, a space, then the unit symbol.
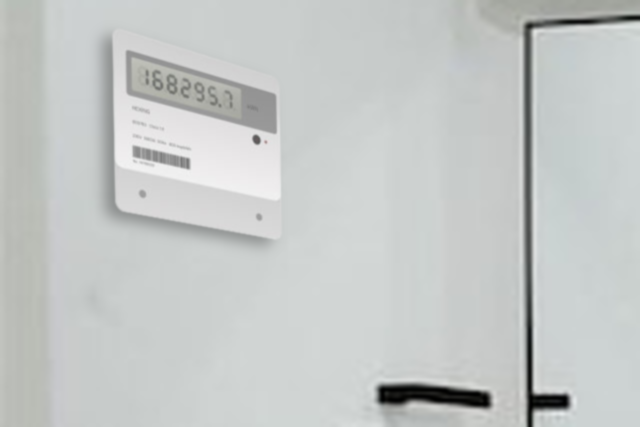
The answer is 168295.7 kWh
